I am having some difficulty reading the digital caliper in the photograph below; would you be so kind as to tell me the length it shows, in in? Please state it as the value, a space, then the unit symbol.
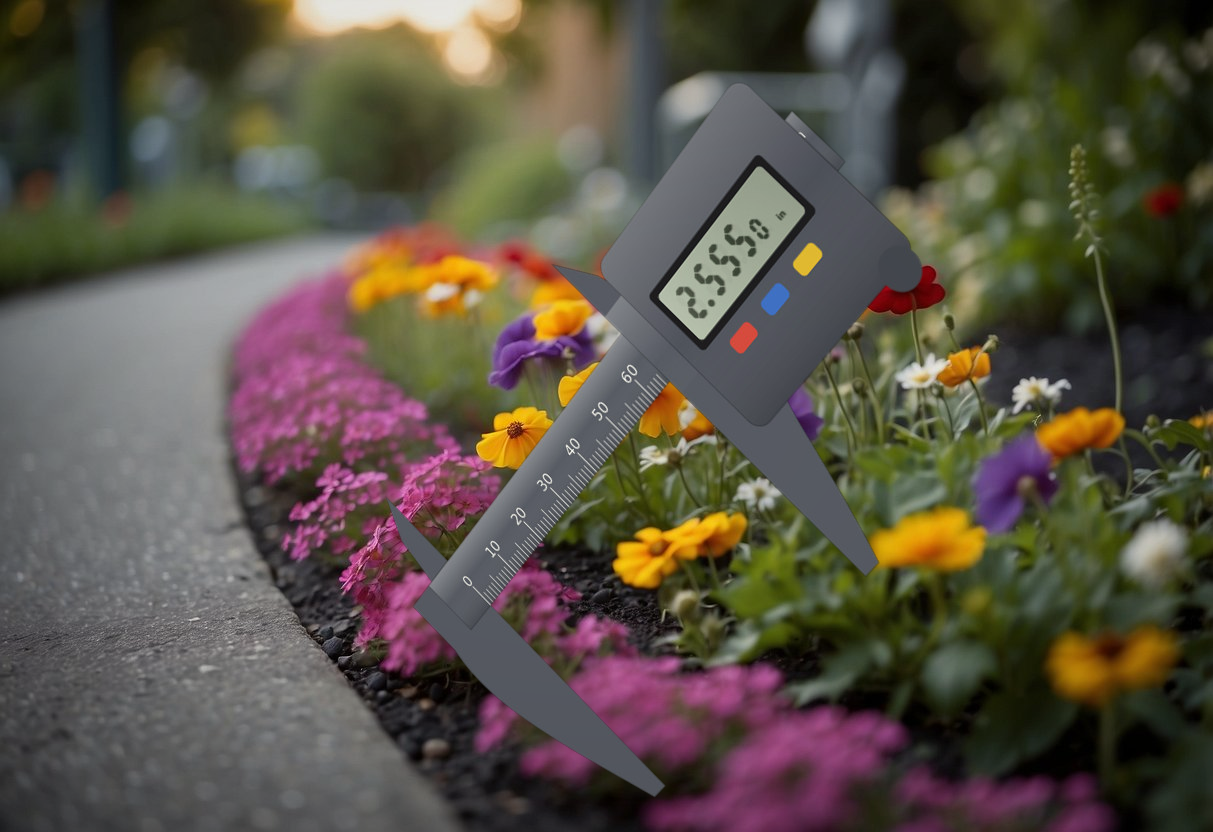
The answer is 2.5550 in
